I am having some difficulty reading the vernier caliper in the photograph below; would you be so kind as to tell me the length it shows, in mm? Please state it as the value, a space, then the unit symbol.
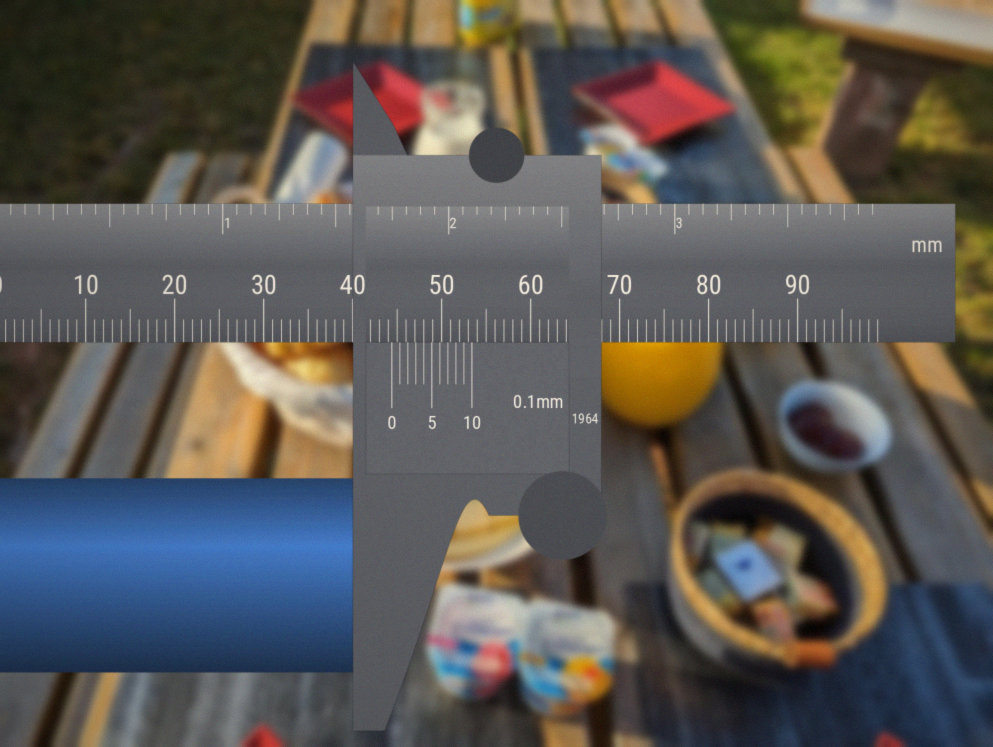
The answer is 44.4 mm
